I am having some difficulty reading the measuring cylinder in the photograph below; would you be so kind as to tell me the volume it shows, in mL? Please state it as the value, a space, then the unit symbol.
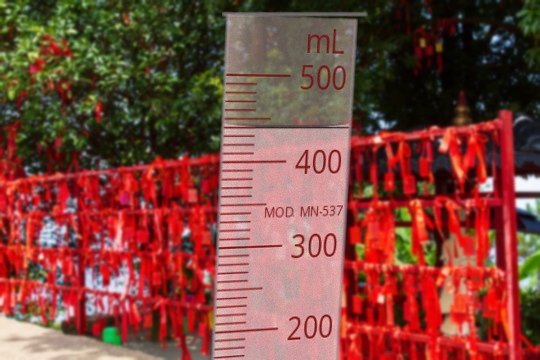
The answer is 440 mL
